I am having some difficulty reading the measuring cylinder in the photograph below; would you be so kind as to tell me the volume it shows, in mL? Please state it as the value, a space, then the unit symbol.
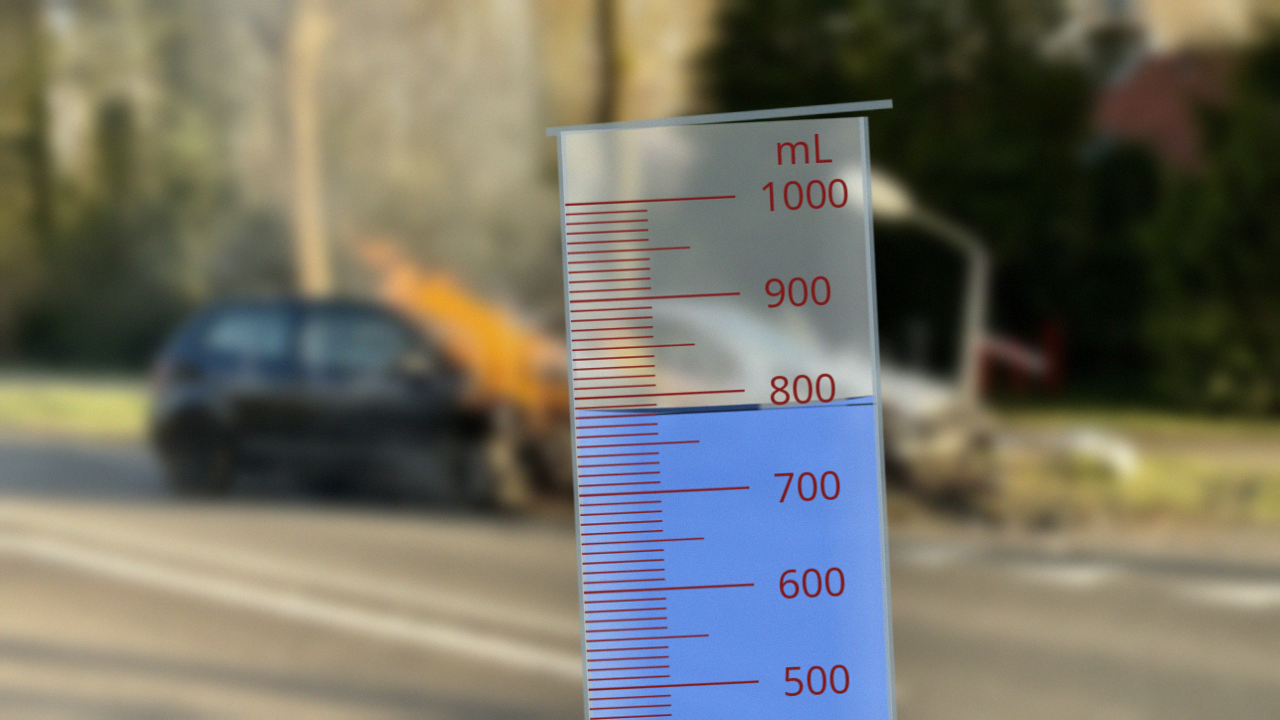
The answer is 780 mL
